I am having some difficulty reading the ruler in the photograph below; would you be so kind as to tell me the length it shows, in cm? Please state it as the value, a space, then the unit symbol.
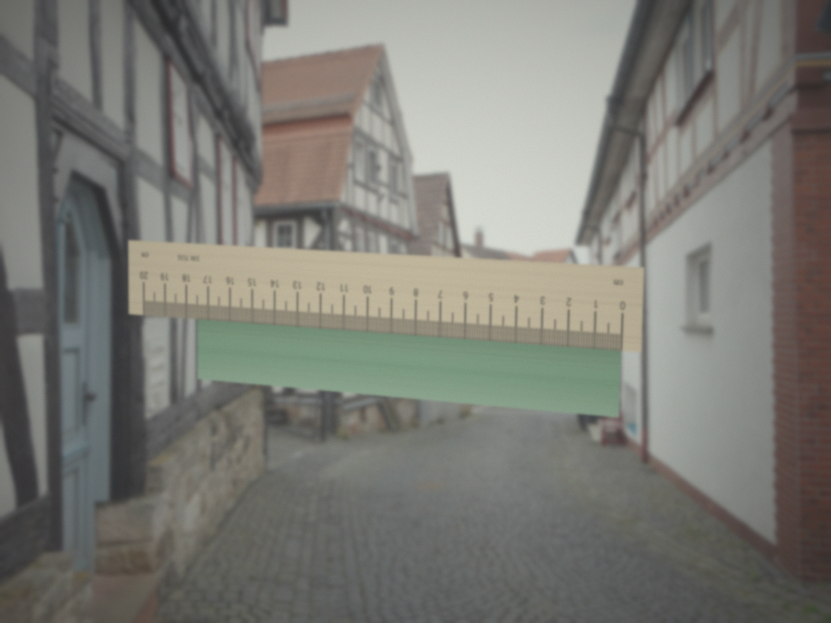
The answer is 17.5 cm
